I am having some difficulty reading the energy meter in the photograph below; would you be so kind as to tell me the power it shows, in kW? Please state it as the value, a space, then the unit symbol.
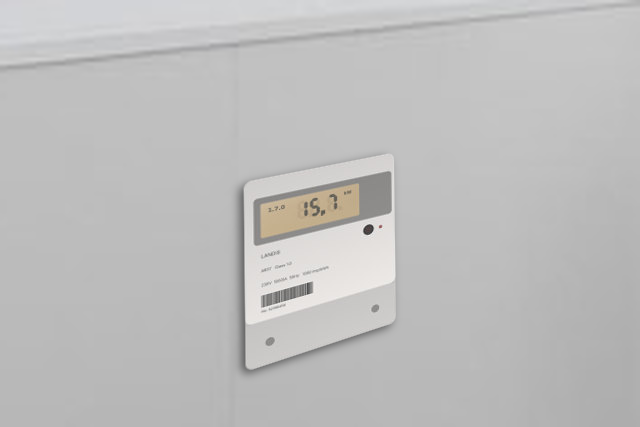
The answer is 15.7 kW
